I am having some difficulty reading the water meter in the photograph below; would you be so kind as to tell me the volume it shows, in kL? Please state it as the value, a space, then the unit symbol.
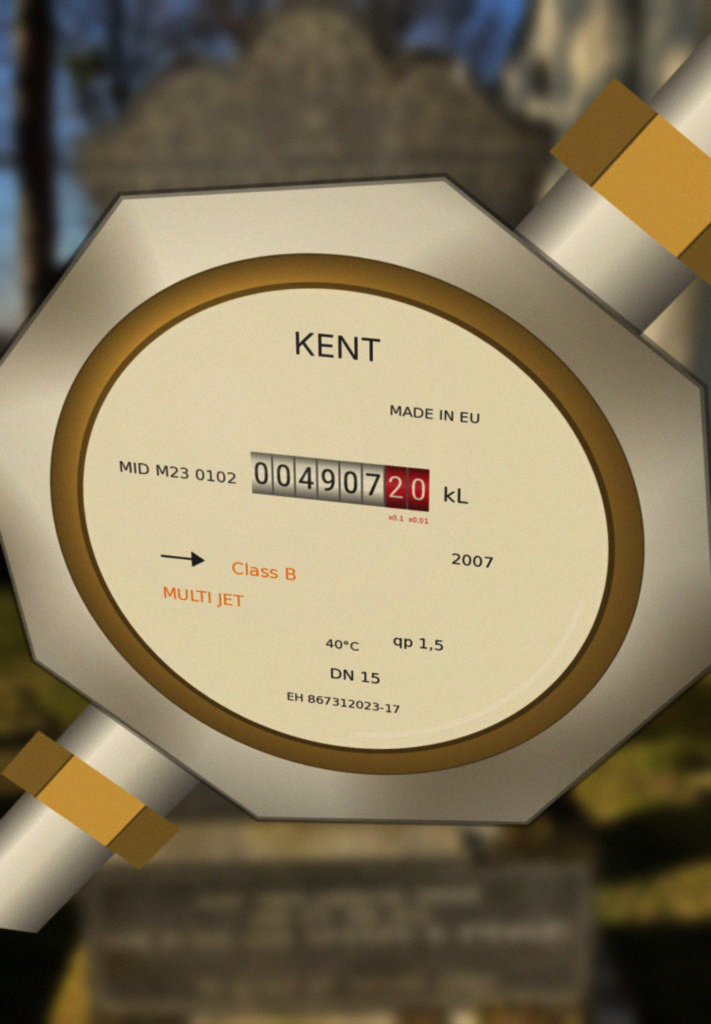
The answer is 4907.20 kL
